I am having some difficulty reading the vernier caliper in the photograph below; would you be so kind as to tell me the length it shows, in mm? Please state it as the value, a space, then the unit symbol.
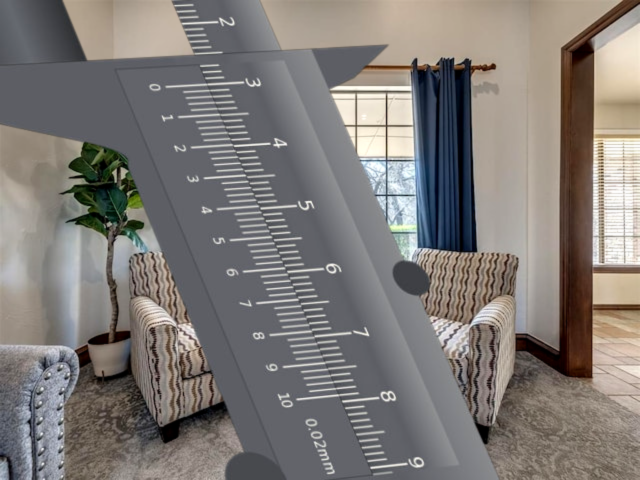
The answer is 30.0 mm
